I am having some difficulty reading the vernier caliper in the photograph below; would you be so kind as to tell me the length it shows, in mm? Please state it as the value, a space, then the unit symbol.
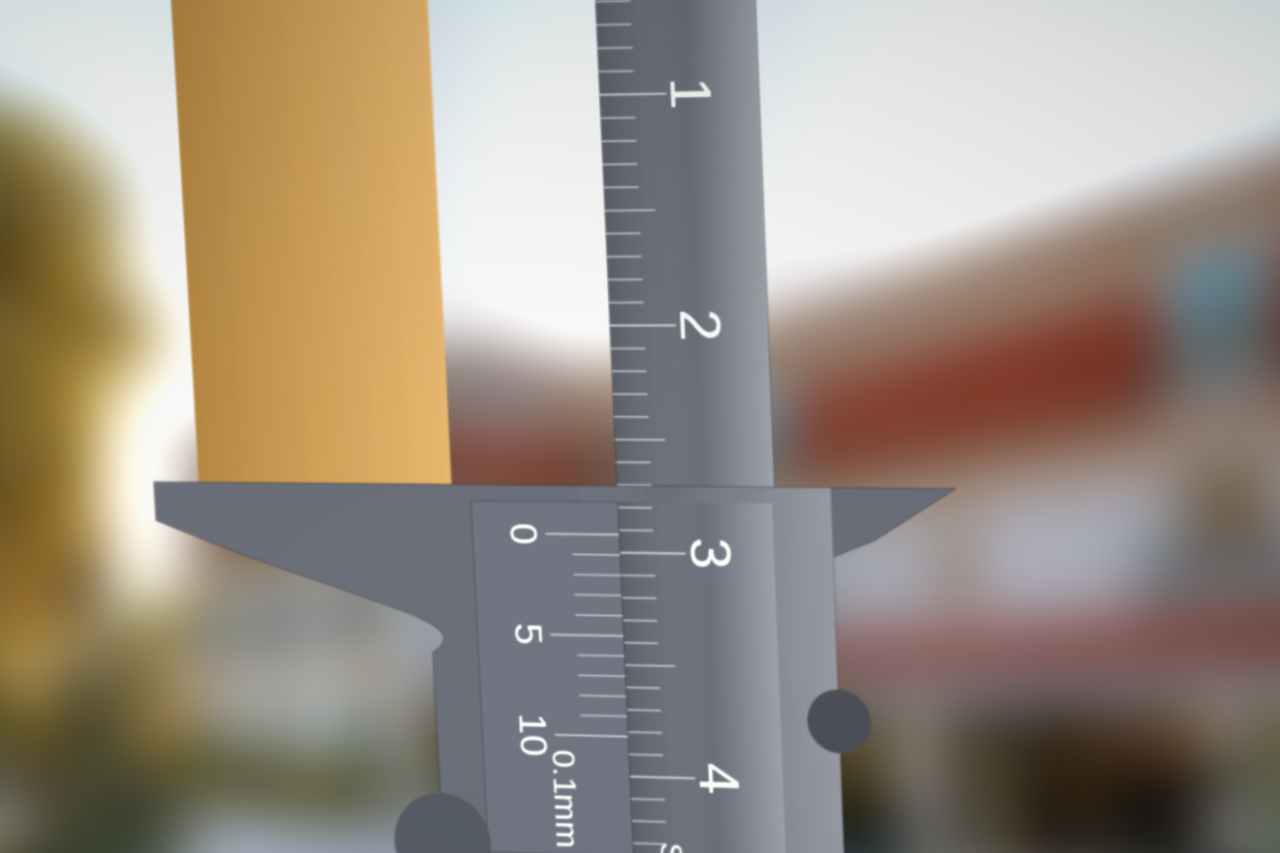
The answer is 29.2 mm
